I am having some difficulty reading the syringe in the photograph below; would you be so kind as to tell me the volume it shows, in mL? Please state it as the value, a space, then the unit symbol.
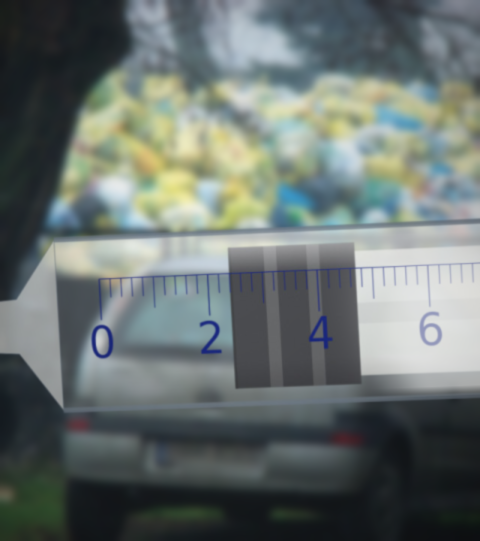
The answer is 2.4 mL
